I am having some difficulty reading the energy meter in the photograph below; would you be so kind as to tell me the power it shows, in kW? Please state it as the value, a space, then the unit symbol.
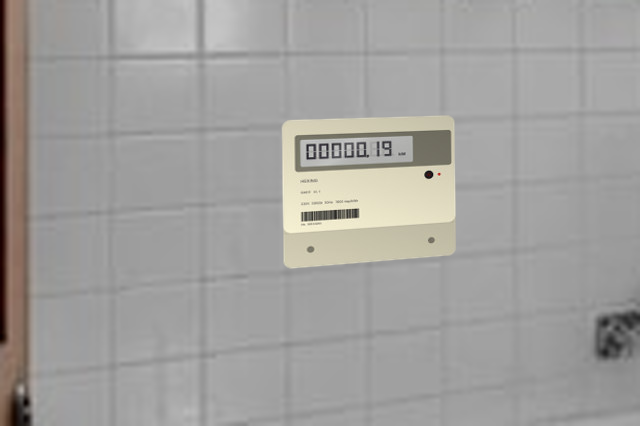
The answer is 0.19 kW
